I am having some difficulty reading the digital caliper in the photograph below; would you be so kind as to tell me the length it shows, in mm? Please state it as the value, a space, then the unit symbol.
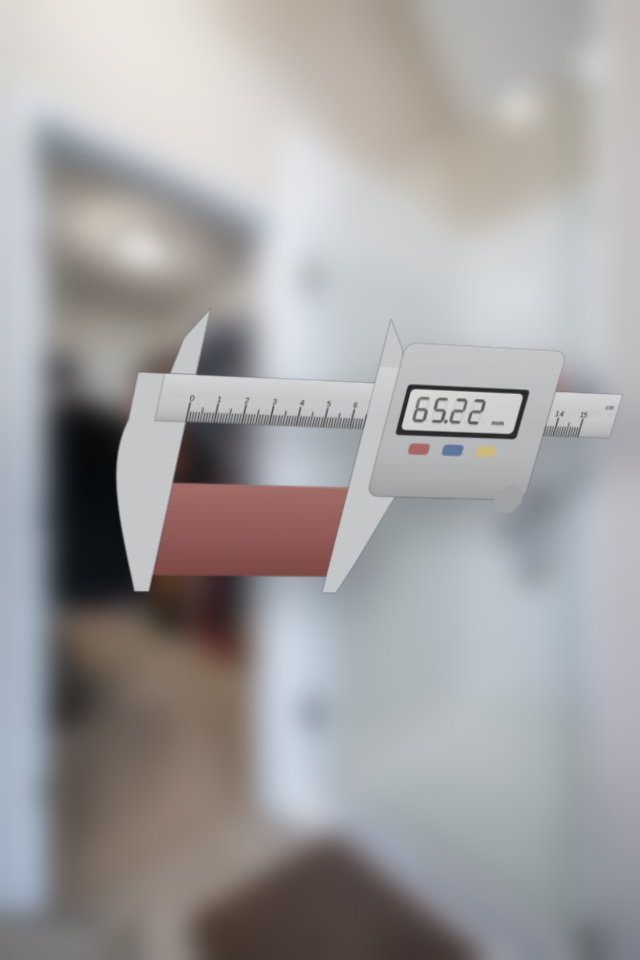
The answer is 65.22 mm
